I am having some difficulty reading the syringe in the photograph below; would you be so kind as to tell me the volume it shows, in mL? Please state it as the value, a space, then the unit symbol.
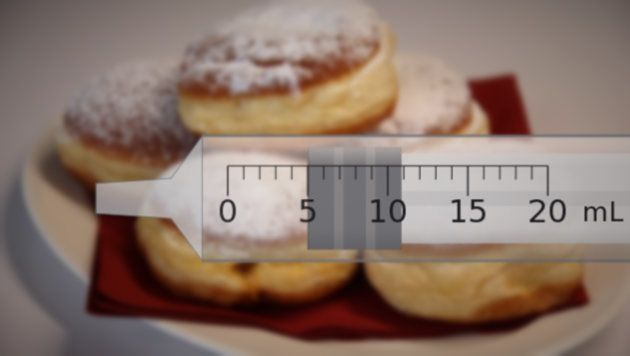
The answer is 5 mL
